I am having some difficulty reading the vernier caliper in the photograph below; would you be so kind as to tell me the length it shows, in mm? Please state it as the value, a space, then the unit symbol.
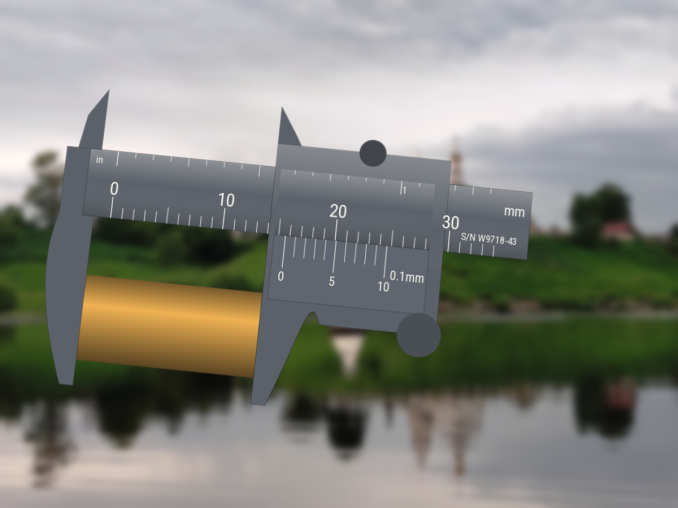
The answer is 15.6 mm
